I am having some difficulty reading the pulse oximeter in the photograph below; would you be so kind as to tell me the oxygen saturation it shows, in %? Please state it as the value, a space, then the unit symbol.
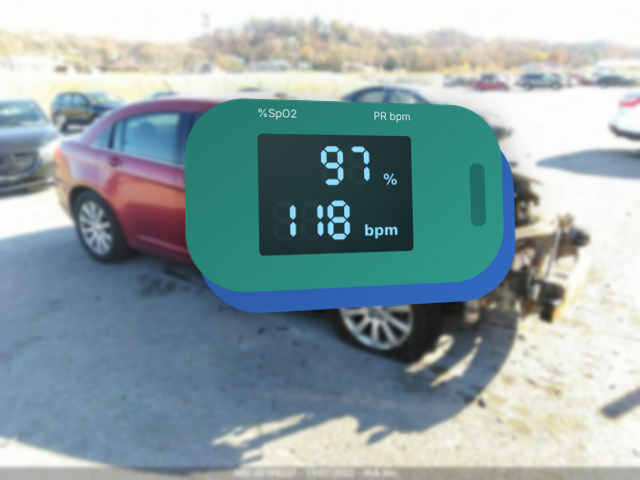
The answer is 97 %
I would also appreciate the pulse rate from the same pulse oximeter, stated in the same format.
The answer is 118 bpm
